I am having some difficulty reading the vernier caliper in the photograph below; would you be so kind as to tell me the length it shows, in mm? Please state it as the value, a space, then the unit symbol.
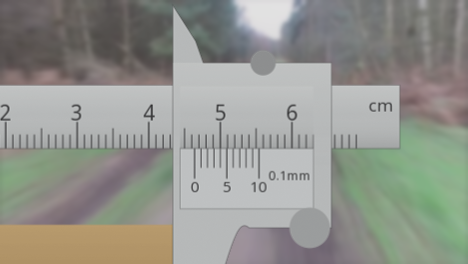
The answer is 46.4 mm
